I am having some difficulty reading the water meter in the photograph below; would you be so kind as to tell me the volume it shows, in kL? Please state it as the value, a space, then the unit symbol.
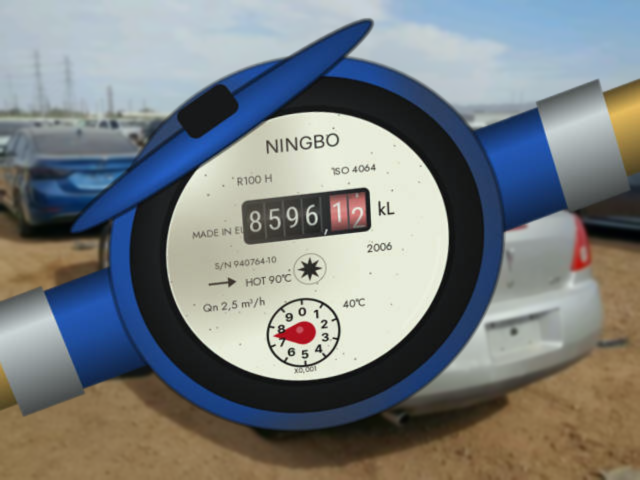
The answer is 8596.117 kL
